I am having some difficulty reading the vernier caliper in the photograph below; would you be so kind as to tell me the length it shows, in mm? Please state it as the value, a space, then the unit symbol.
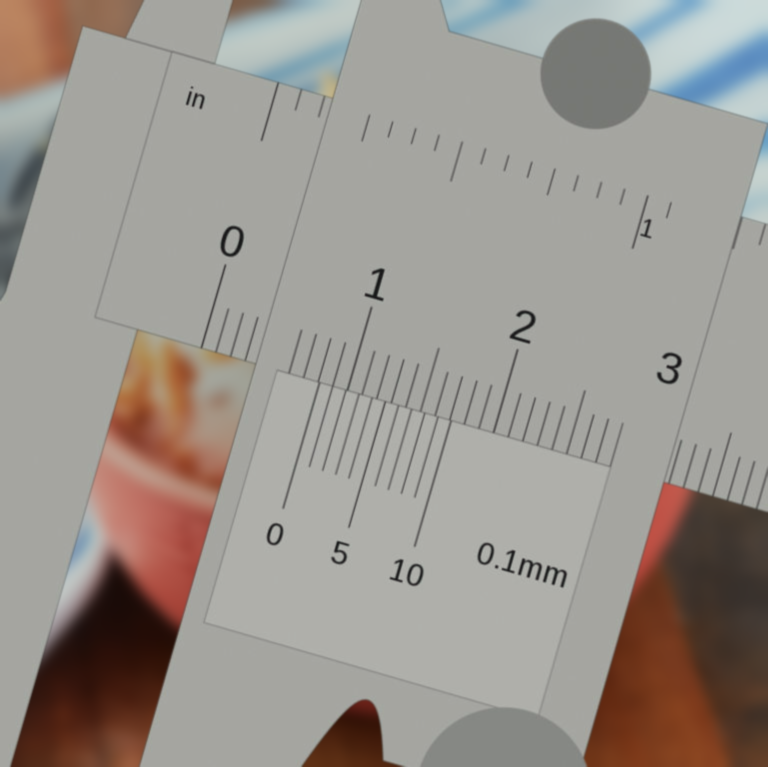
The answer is 8.1 mm
